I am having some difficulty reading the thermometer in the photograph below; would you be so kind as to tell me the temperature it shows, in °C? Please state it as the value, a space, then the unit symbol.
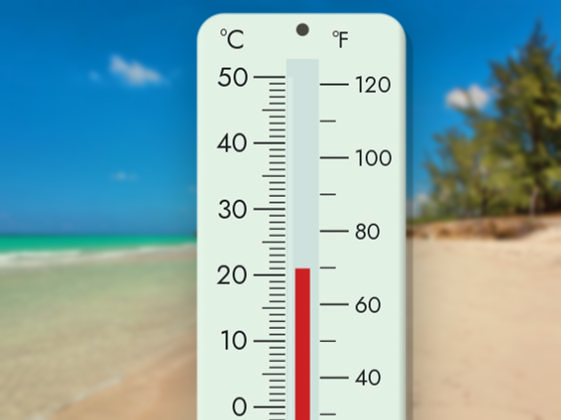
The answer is 21 °C
